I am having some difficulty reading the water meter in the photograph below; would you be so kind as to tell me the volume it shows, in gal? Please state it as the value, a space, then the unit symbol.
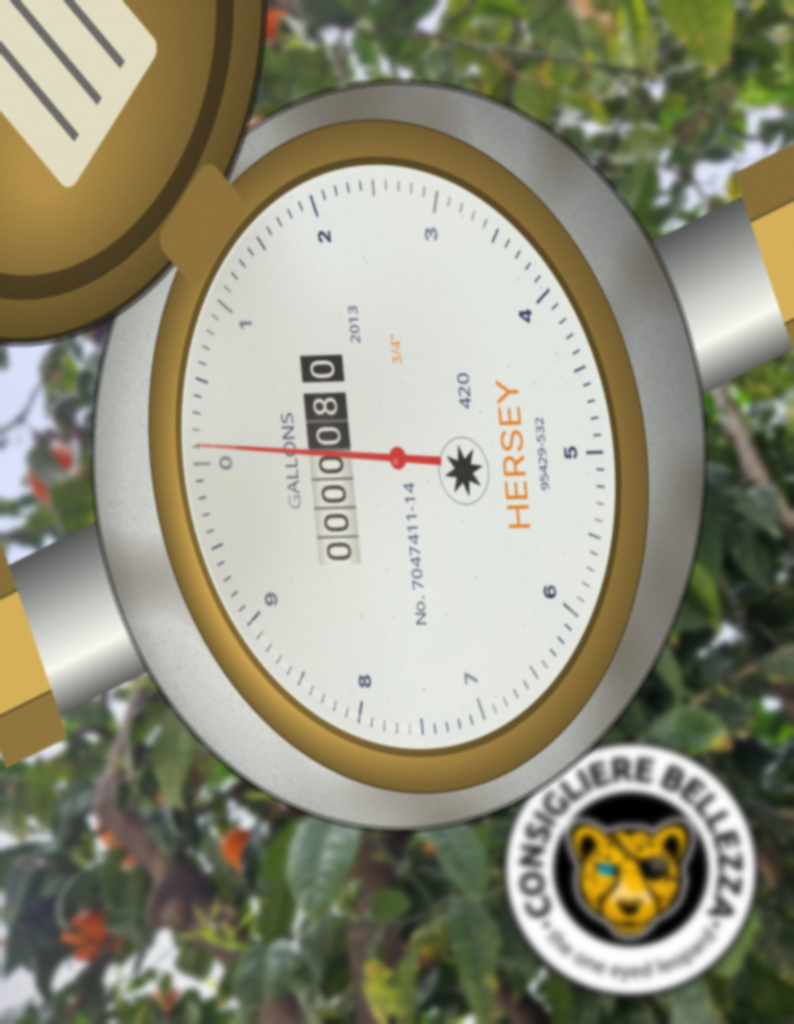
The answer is 80.1 gal
